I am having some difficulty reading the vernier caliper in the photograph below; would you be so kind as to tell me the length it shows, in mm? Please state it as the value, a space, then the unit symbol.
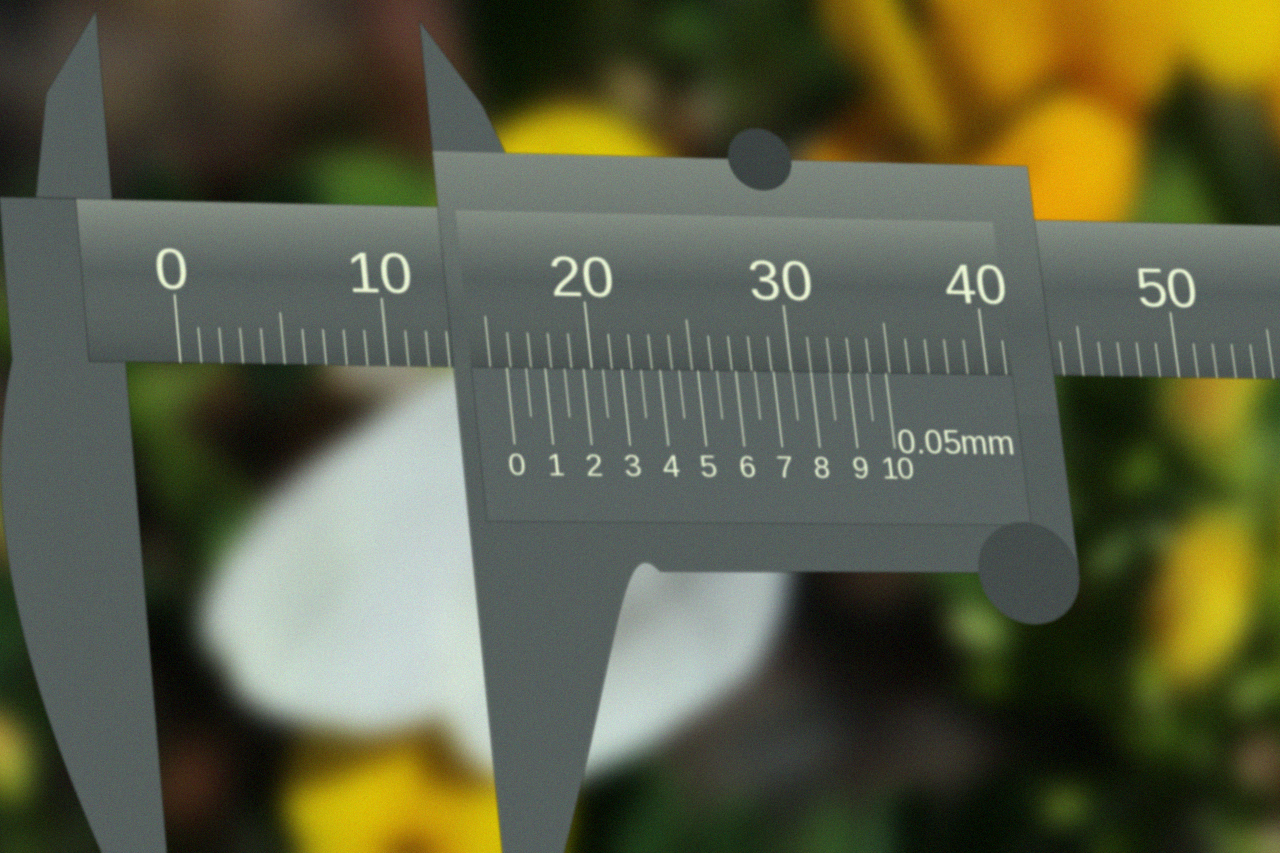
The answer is 15.8 mm
